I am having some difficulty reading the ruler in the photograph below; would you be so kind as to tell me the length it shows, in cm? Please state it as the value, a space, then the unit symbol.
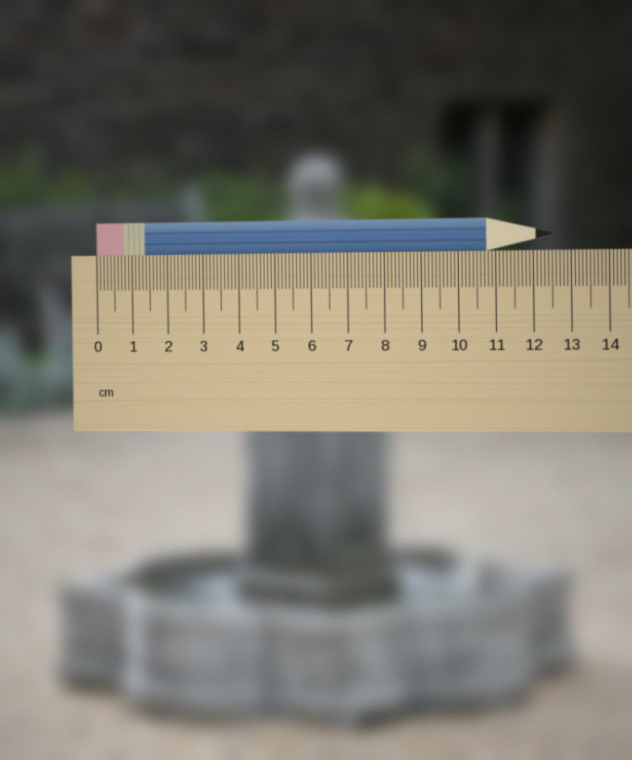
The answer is 12.5 cm
